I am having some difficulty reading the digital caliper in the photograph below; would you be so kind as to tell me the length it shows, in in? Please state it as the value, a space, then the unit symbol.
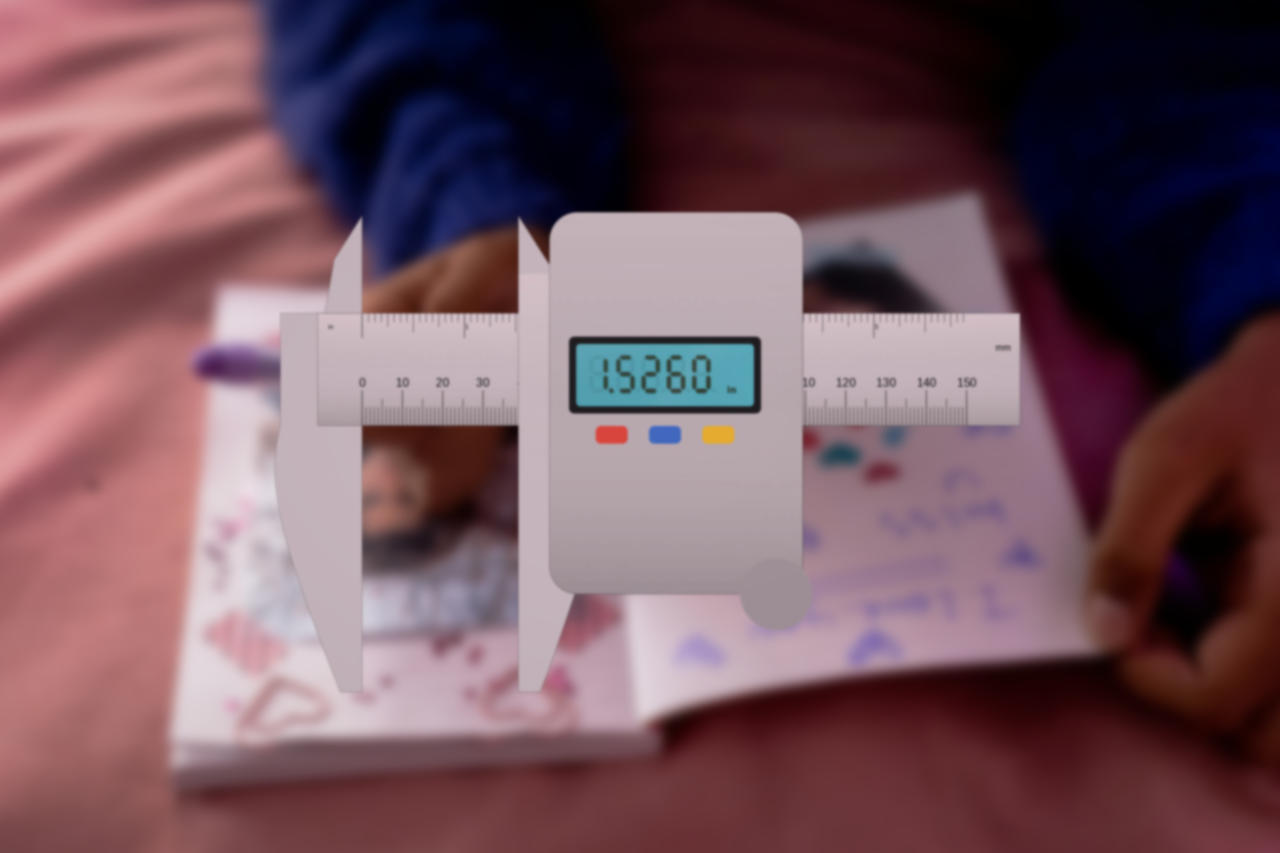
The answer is 1.5260 in
